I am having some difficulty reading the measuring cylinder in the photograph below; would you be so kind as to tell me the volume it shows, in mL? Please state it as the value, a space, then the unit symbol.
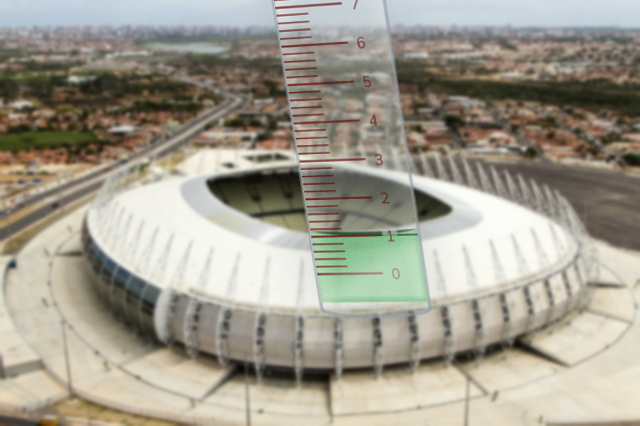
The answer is 1 mL
